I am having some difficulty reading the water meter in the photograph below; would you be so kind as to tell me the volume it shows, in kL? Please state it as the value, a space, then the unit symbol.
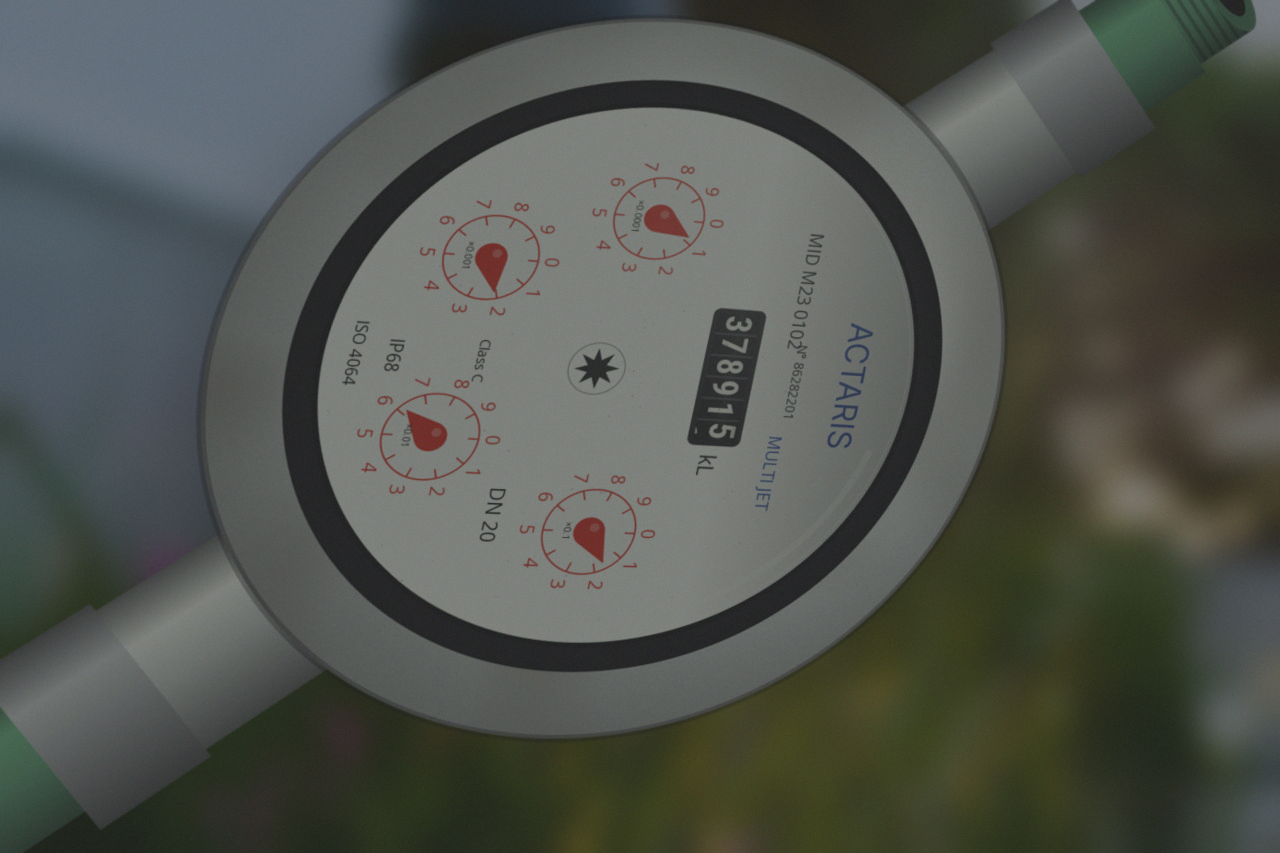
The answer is 378915.1620 kL
